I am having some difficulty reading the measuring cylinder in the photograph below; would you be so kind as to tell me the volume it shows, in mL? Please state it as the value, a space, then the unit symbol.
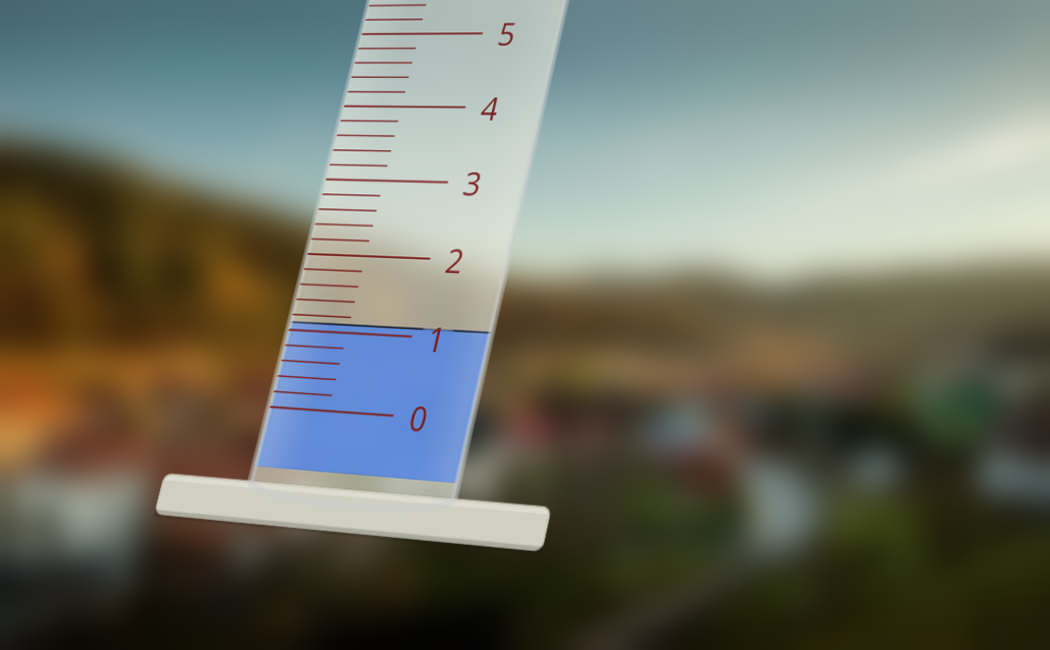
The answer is 1.1 mL
